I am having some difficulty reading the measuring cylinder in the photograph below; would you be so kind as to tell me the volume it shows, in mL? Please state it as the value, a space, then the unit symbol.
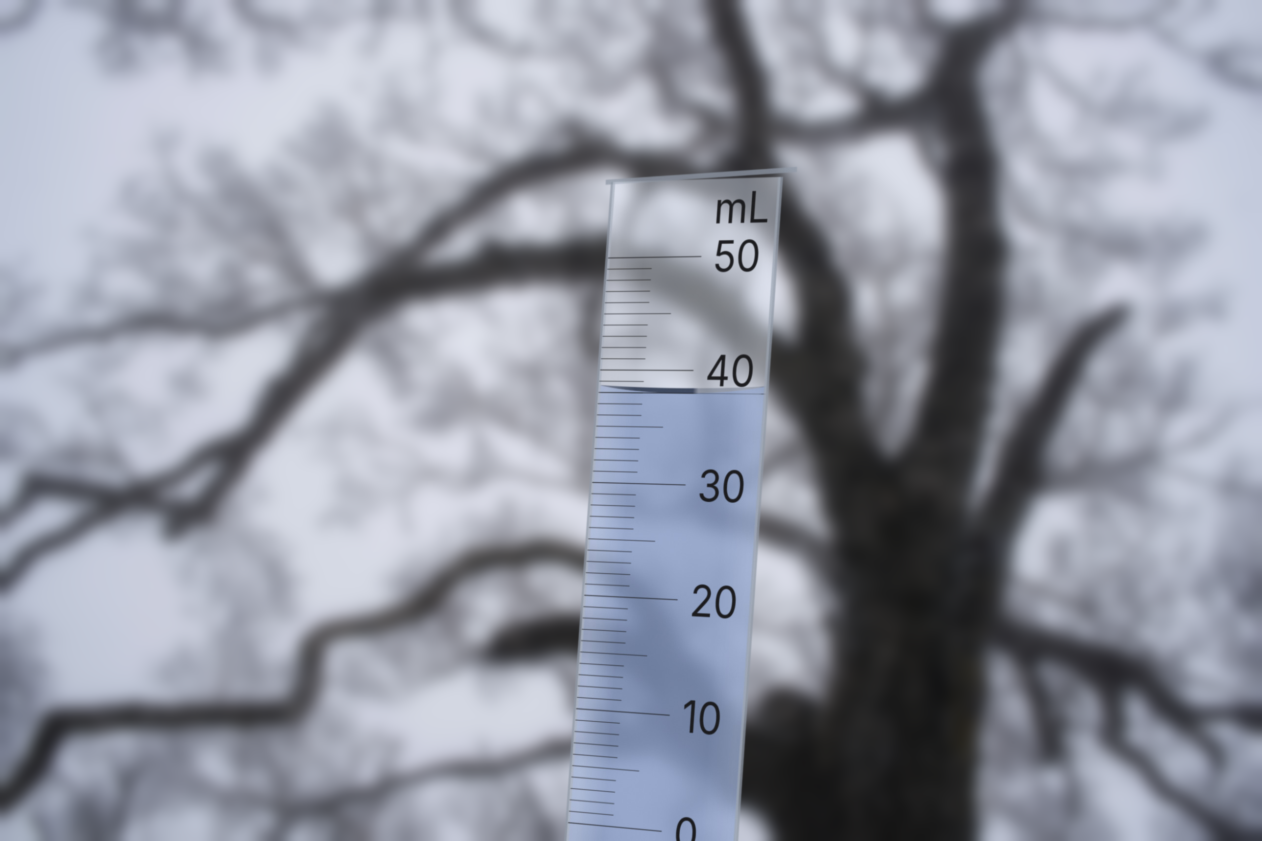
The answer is 38 mL
